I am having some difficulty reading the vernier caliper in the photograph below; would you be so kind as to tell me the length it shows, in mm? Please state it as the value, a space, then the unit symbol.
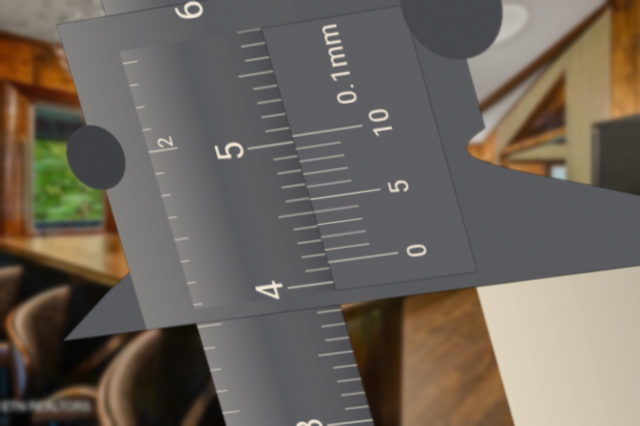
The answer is 41.4 mm
